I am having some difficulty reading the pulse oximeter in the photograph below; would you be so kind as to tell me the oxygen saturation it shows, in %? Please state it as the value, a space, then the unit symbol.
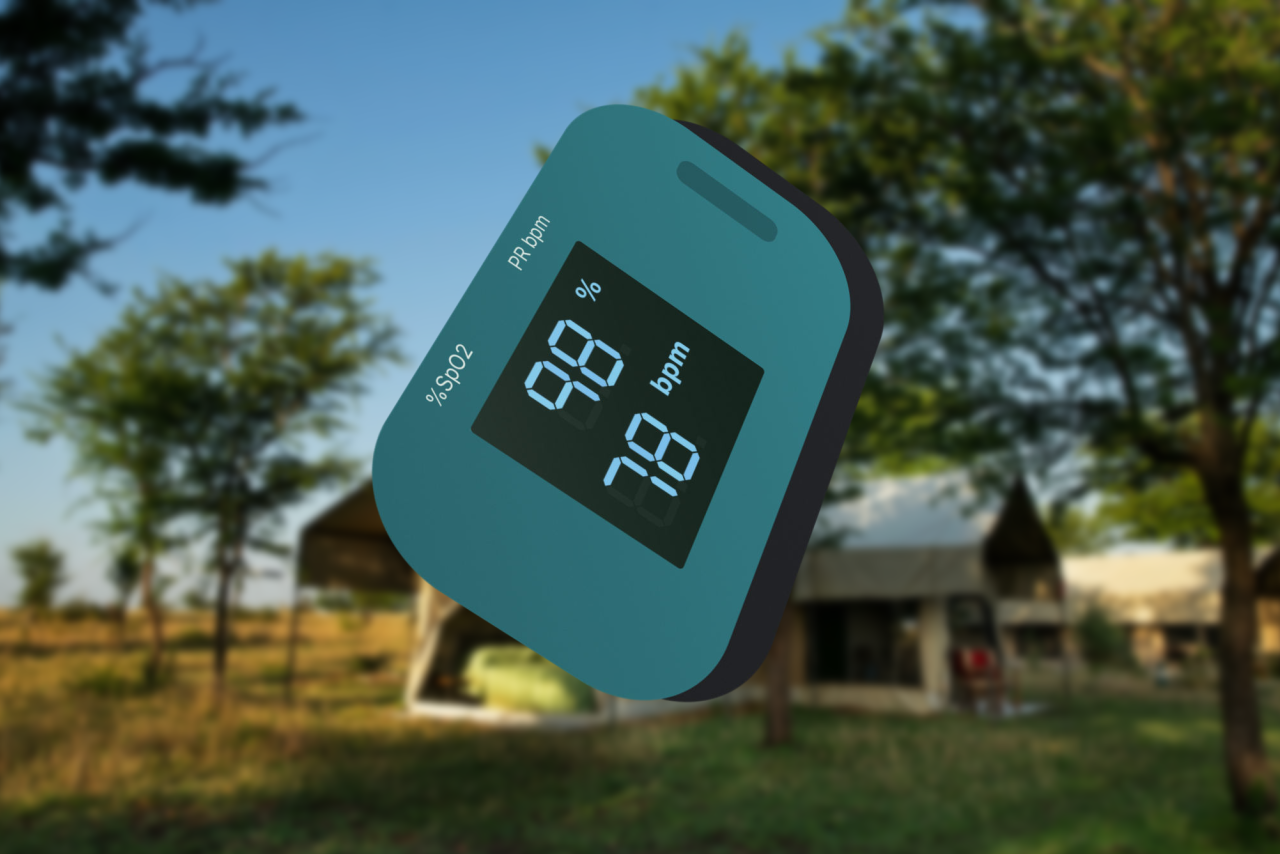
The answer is 98 %
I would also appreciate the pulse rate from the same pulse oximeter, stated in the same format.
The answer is 78 bpm
